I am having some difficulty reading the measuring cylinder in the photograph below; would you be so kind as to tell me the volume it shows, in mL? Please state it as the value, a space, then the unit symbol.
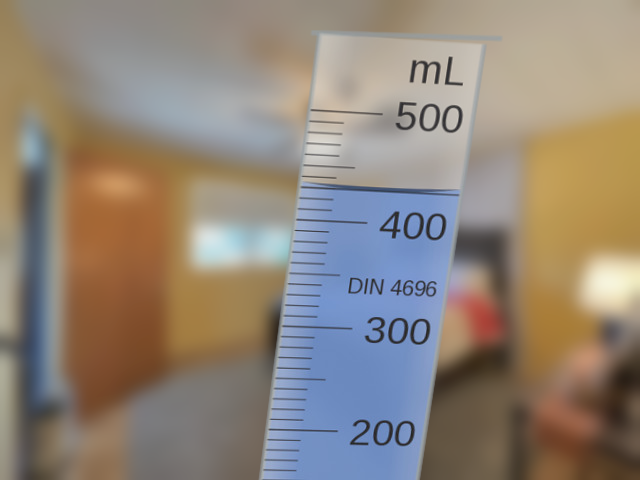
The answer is 430 mL
